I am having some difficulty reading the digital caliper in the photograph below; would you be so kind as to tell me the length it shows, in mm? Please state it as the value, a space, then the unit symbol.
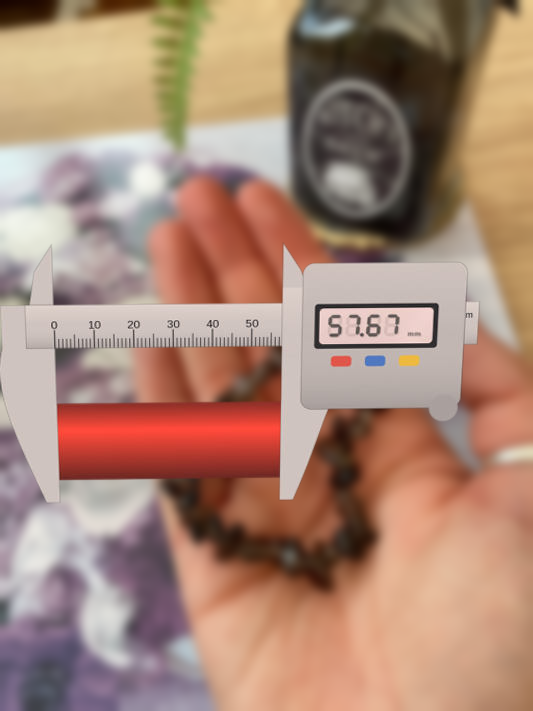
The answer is 57.67 mm
